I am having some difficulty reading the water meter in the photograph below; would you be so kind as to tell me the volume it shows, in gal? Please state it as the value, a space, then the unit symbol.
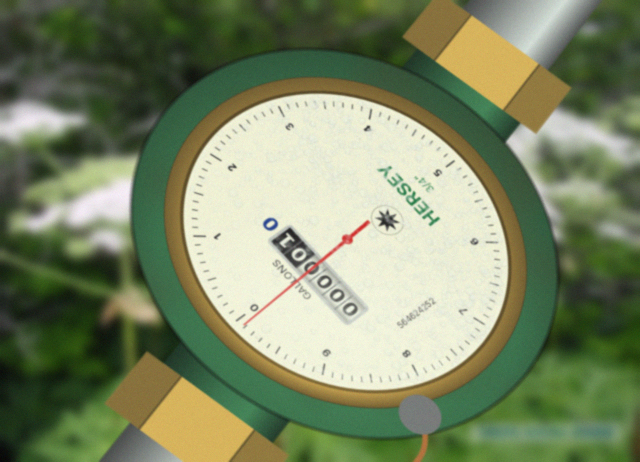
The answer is 9.9 gal
